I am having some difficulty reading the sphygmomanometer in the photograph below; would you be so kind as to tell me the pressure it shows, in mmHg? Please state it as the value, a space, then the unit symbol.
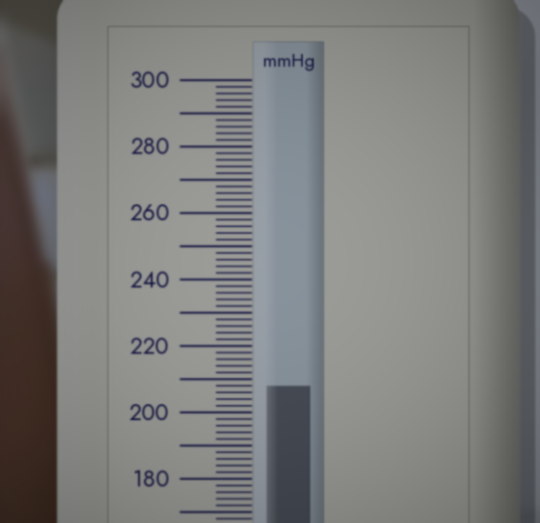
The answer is 208 mmHg
